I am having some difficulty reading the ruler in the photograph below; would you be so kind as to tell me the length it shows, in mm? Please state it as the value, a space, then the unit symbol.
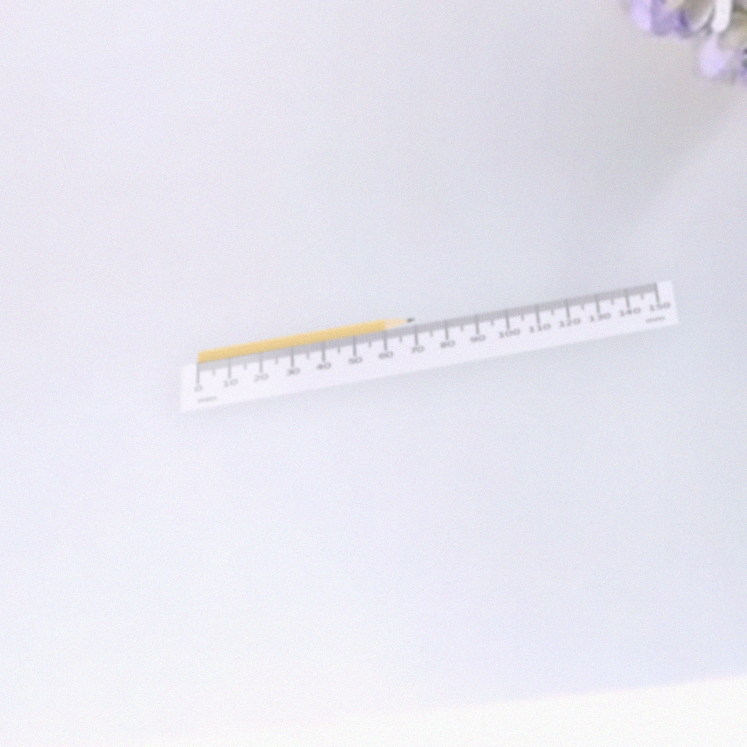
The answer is 70 mm
